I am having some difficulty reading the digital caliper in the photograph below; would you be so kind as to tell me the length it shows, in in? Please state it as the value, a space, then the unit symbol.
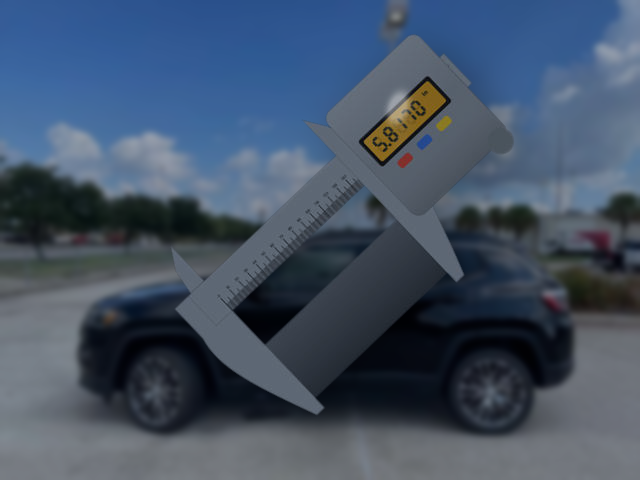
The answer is 5.8170 in
